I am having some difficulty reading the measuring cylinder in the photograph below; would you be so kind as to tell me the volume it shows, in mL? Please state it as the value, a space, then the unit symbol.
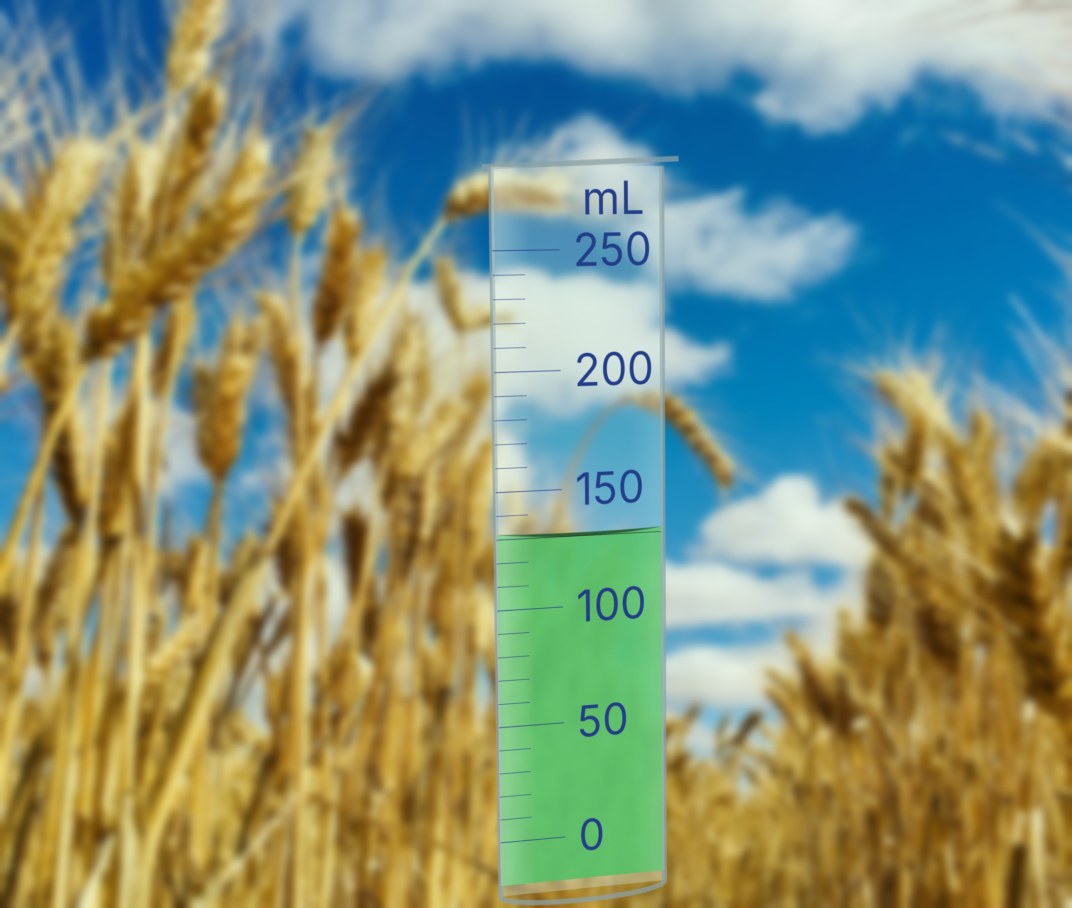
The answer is 130 mL
